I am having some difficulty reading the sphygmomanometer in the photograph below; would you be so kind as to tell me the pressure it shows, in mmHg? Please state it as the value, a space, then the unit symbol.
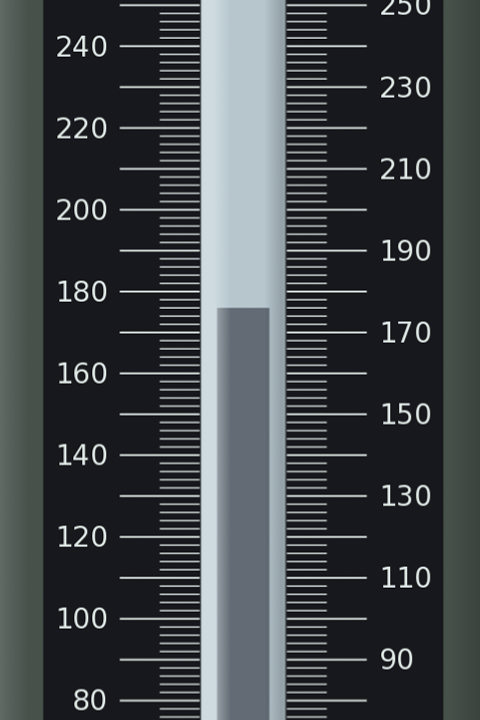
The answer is 176 mmHg
